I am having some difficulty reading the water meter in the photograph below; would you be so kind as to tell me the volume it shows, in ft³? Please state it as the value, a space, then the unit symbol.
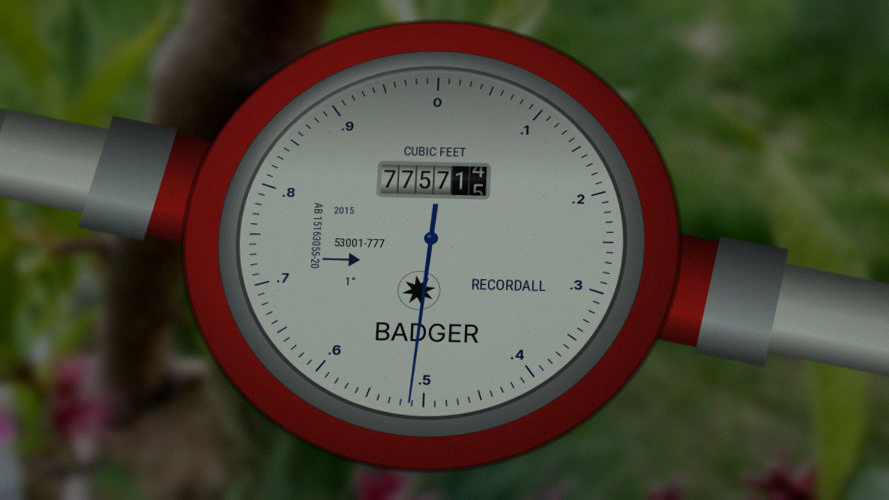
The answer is 775714.51 ft³
